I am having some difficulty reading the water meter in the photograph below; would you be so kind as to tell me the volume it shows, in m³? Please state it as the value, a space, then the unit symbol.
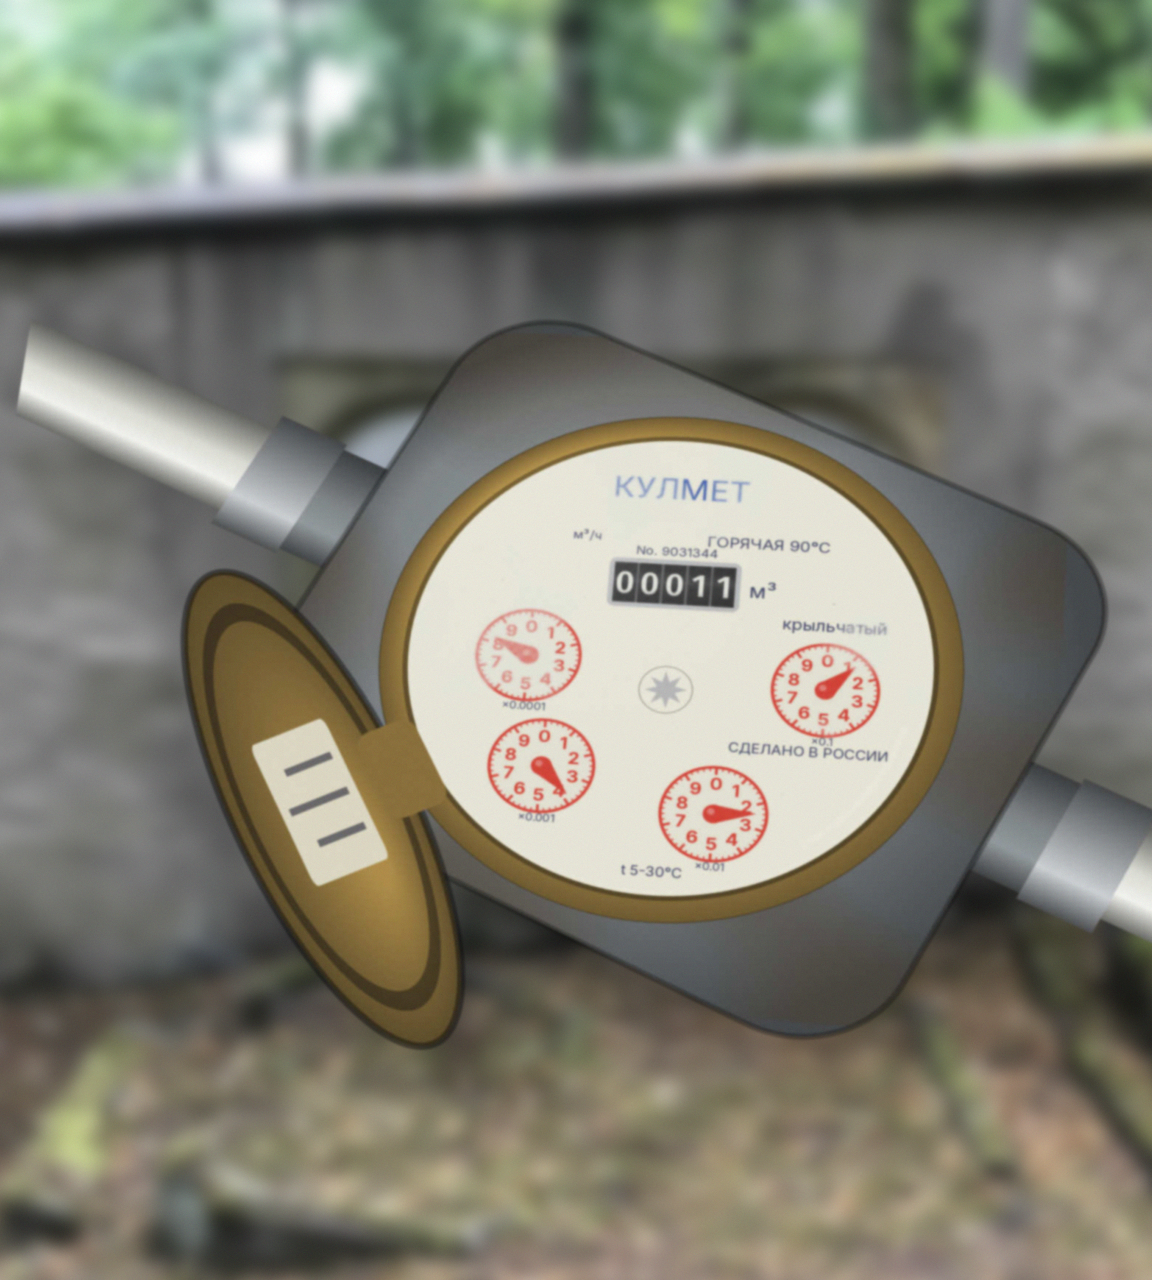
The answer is 11.1238 m³
